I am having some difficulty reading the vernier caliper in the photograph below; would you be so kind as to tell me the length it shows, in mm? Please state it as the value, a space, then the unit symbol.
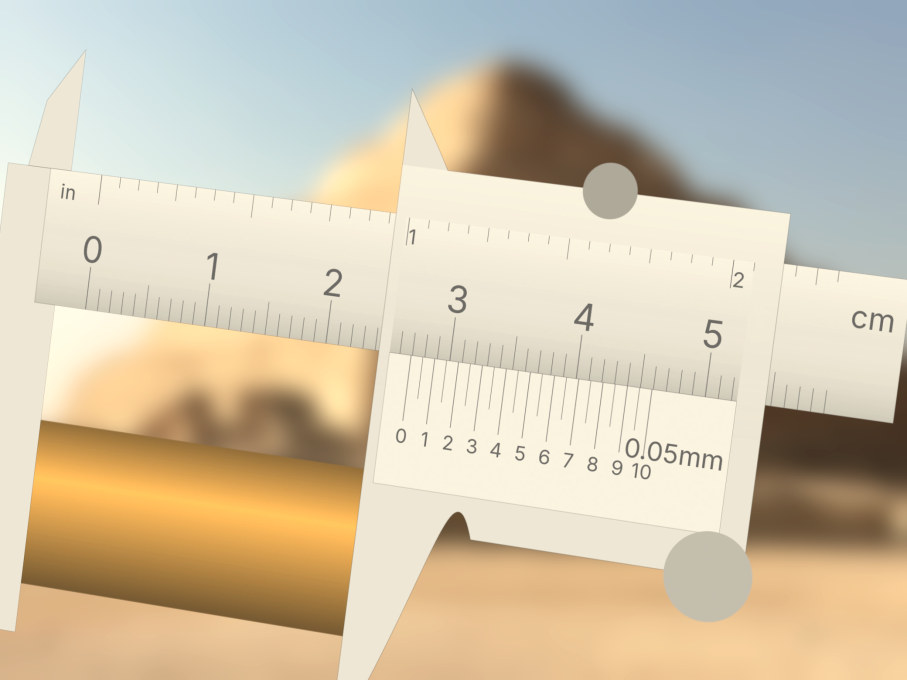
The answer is 26.9 mm
